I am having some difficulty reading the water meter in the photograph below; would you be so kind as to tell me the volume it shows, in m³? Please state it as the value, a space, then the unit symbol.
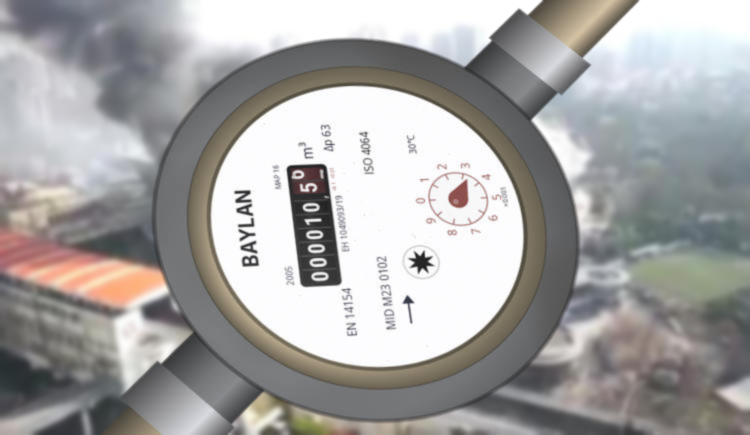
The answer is 10.563 m³
